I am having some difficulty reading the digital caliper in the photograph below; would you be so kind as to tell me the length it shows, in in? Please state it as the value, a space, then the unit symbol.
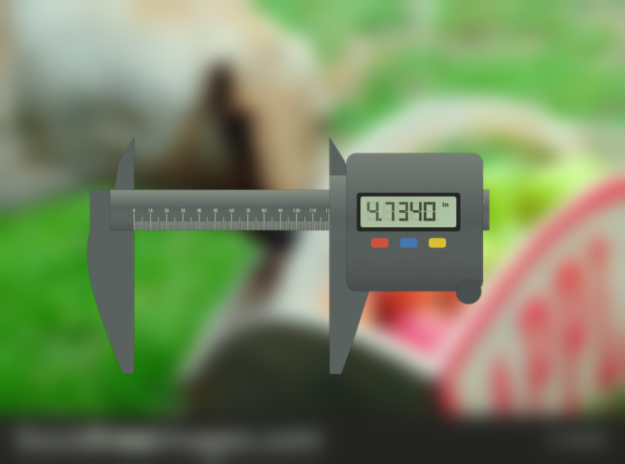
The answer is 4.7340 in
